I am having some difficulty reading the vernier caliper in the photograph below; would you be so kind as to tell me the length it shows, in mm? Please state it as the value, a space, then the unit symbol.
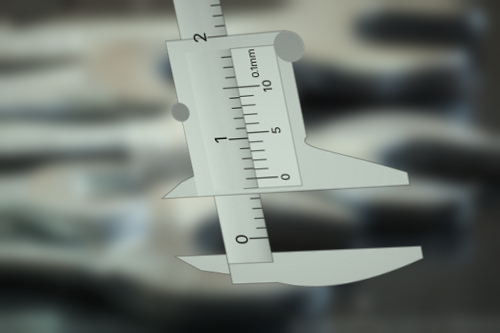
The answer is 6.0 mm
